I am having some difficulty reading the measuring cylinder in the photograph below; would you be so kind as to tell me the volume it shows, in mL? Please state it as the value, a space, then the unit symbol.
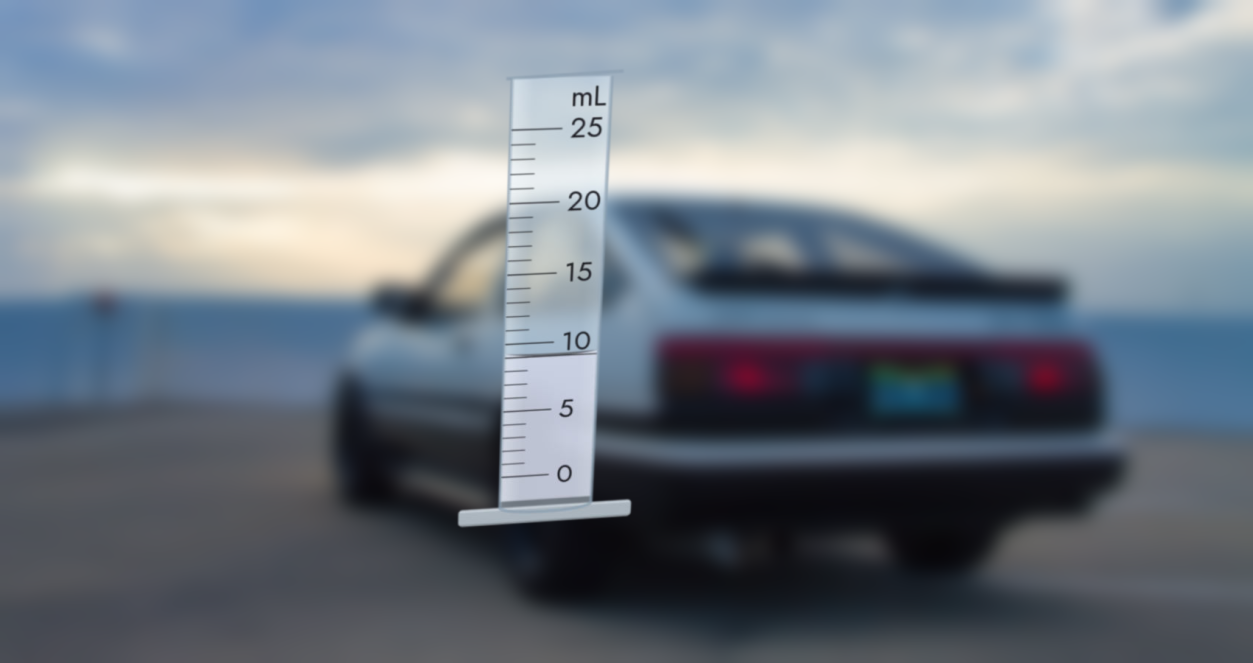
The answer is 9 mL
